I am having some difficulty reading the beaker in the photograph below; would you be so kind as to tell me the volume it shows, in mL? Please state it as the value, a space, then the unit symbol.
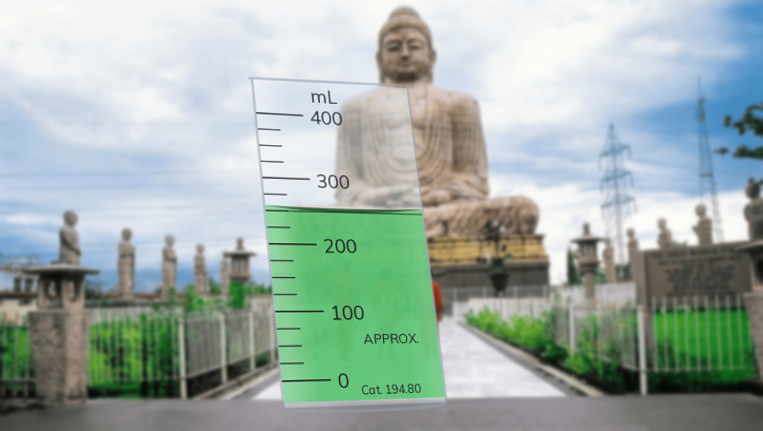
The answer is 250 mL
